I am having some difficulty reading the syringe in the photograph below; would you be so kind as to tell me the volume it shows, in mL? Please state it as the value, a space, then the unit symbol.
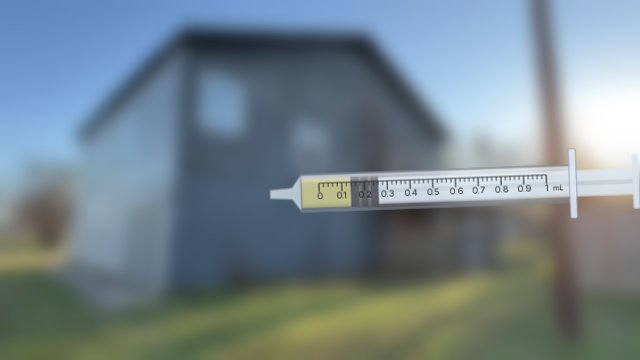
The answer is 0.14 mL
